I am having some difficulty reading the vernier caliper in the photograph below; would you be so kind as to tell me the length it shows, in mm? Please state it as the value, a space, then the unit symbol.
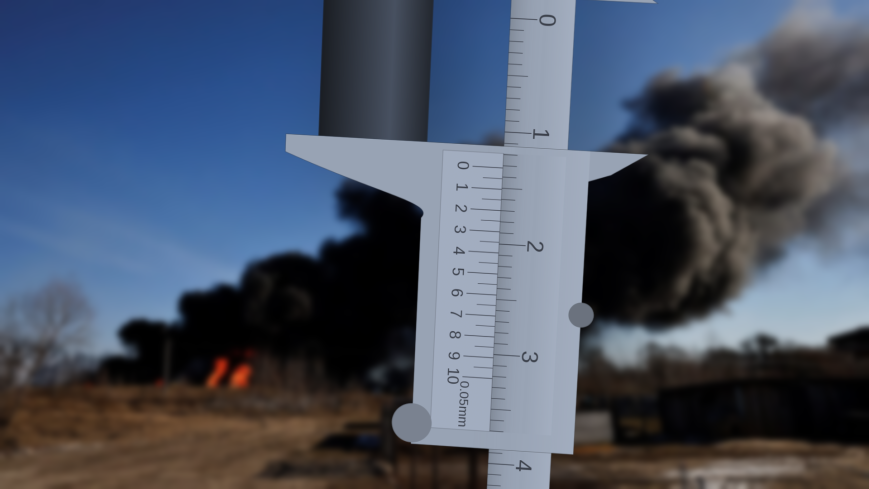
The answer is 13.2 mm
